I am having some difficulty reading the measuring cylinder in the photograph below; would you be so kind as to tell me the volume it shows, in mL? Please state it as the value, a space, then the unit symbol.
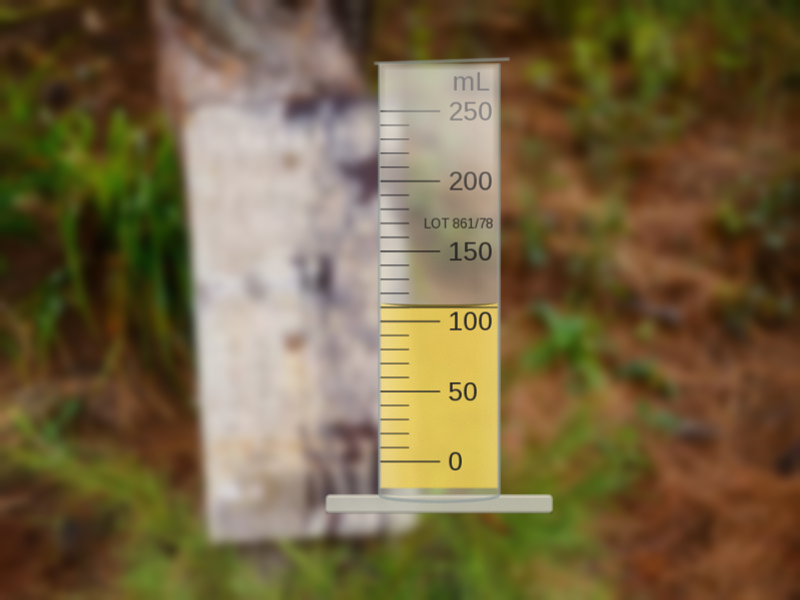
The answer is 110 mL
